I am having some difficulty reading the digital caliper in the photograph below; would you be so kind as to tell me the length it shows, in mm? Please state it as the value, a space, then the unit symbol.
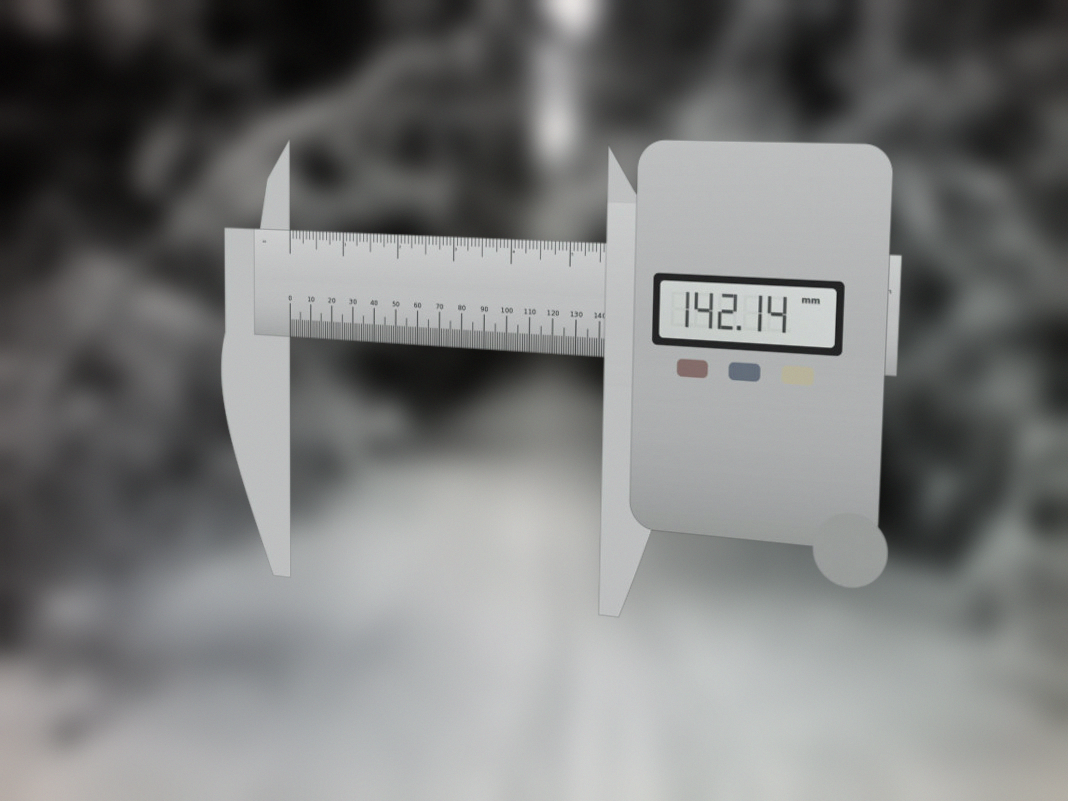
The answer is 142.14 mm
